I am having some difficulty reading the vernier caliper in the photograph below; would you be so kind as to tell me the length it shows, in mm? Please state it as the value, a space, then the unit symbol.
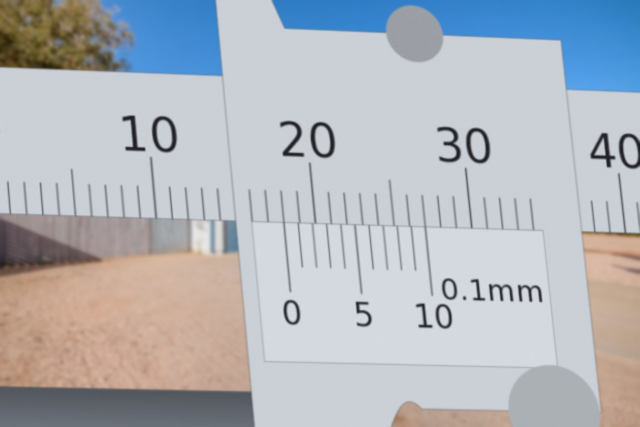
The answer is 18.0 mm
